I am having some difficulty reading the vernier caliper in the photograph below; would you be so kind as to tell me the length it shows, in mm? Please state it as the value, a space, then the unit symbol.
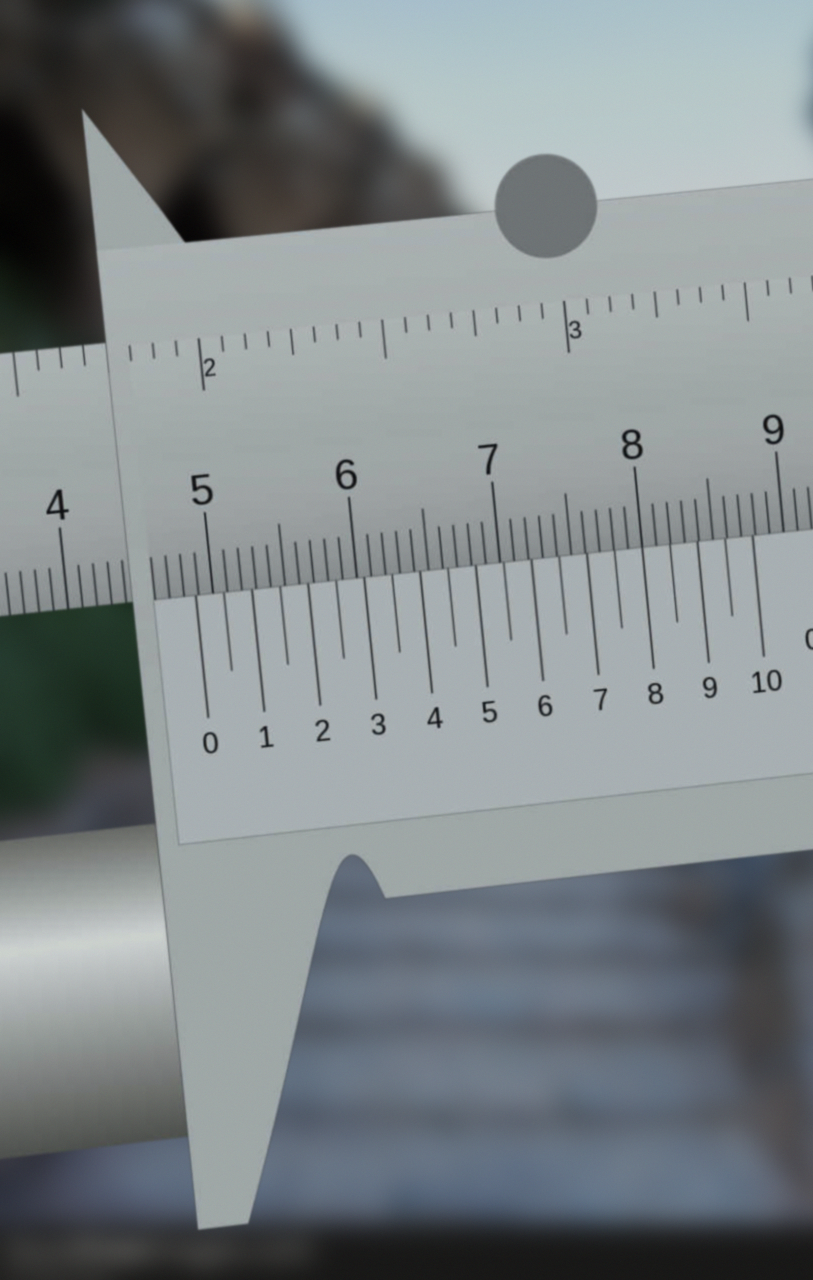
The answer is 48.8 mm
